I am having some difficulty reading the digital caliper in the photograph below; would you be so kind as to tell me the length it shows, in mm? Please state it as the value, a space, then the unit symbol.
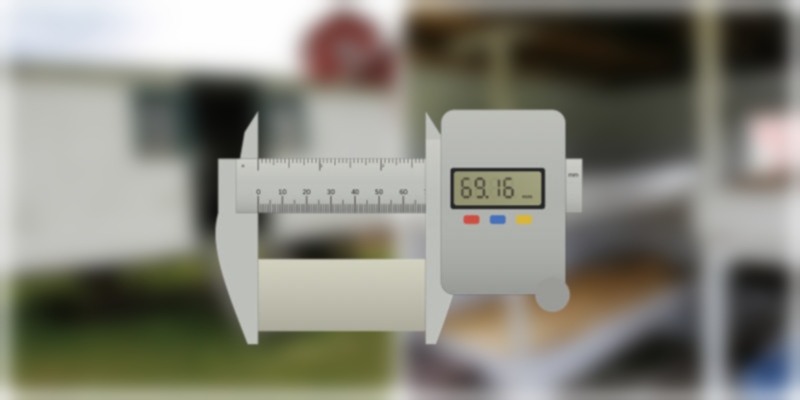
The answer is 69.16 mm
